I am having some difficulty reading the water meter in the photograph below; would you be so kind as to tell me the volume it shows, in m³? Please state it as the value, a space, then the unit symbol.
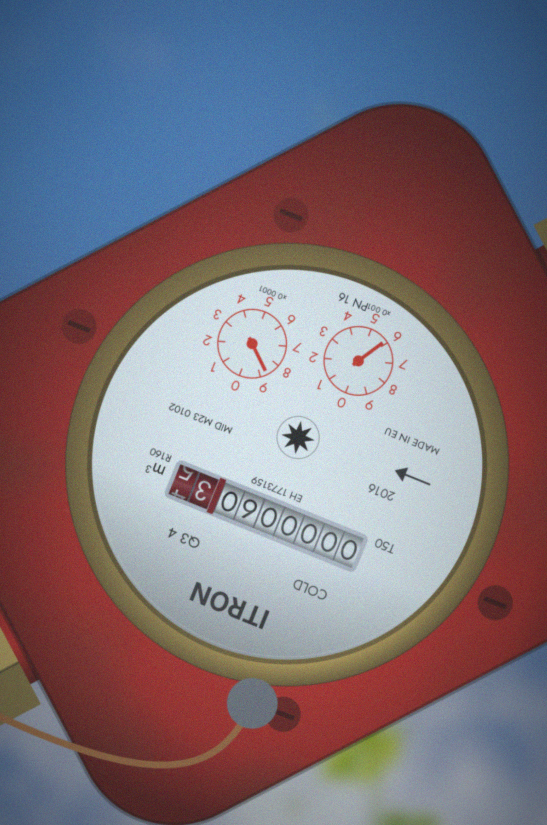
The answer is 60.3458 m³
